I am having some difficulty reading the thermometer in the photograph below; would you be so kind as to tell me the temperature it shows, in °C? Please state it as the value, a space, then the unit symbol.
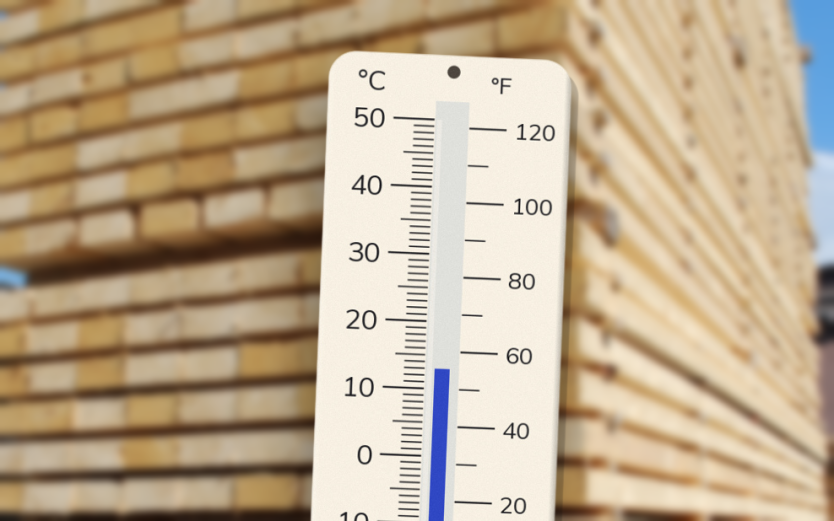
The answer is 13 °C
